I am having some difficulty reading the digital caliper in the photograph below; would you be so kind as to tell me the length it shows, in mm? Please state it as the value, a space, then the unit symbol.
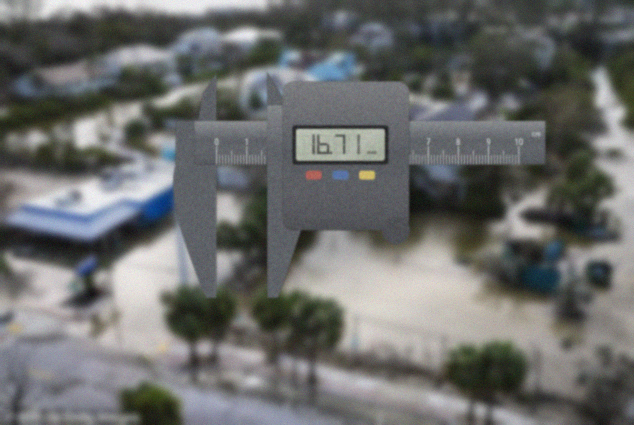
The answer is 16.71 mm
